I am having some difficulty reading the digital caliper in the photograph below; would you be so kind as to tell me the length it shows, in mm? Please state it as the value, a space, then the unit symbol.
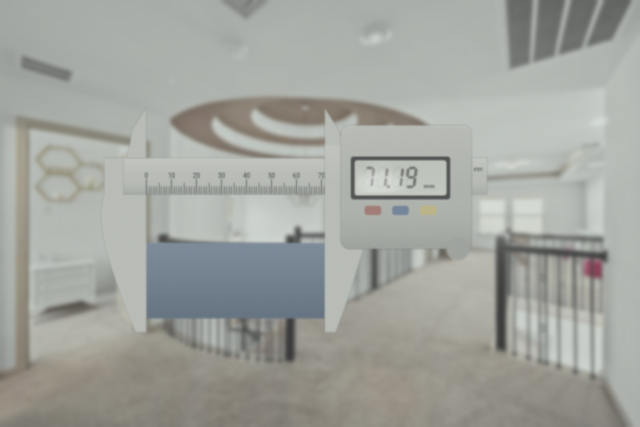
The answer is 71.19 mm
